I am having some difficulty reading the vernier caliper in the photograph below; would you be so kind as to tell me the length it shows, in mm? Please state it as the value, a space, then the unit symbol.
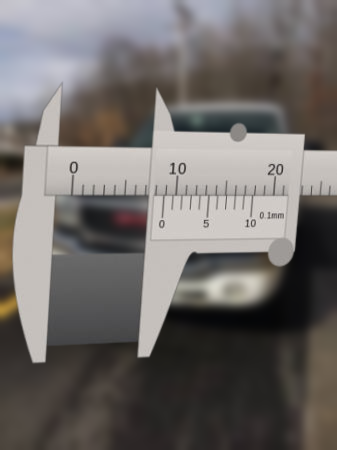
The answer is 8.8 mm
